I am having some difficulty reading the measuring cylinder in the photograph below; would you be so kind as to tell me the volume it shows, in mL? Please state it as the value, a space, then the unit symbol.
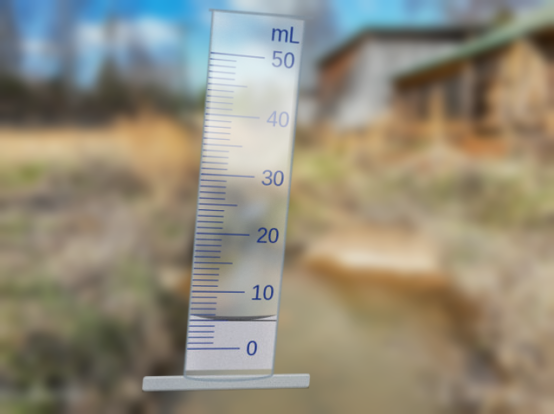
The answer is 5 mL
